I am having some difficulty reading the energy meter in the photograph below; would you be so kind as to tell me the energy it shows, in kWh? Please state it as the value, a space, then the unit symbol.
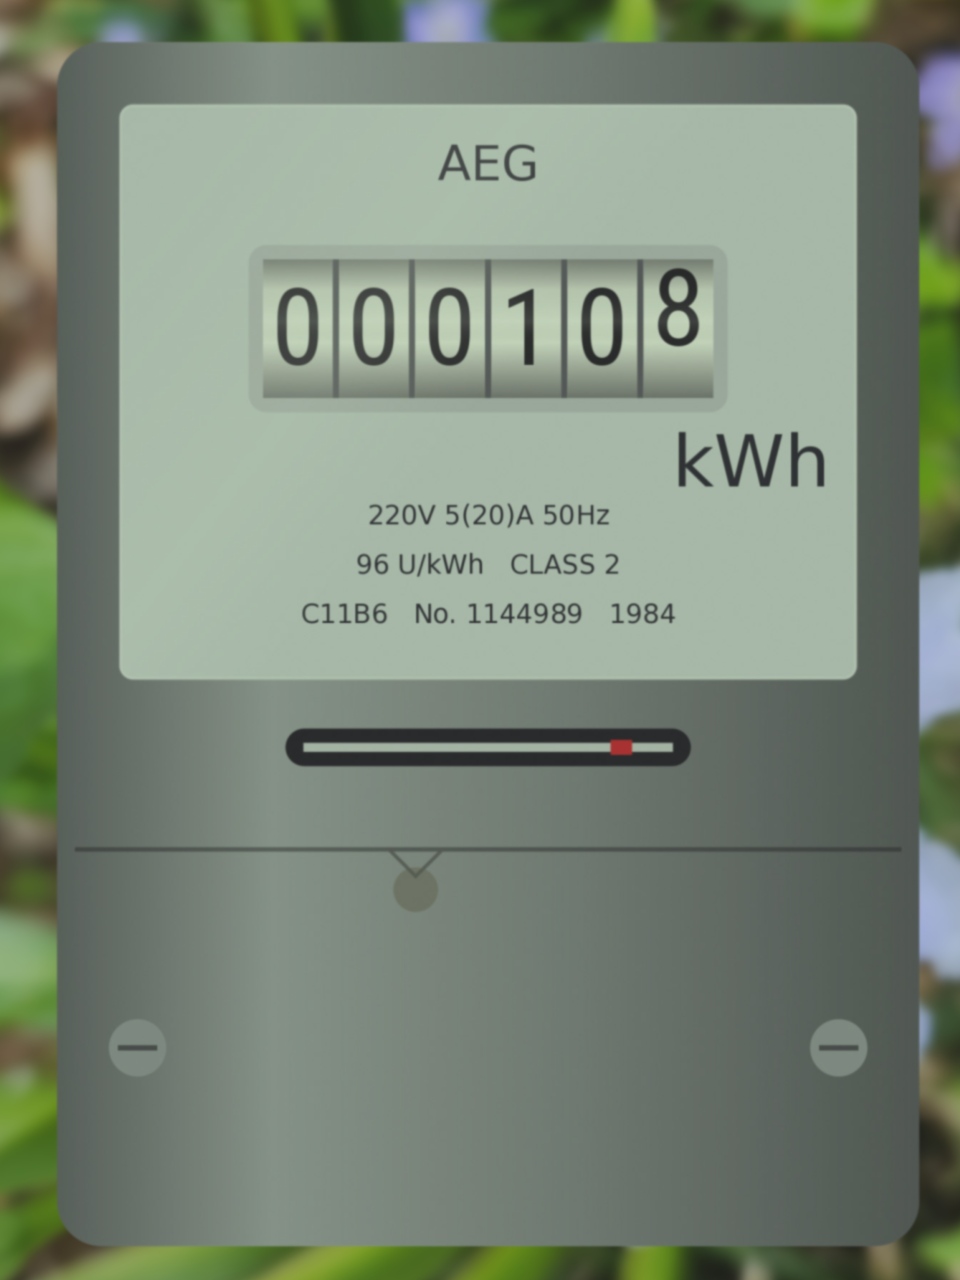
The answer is 108 kWh
